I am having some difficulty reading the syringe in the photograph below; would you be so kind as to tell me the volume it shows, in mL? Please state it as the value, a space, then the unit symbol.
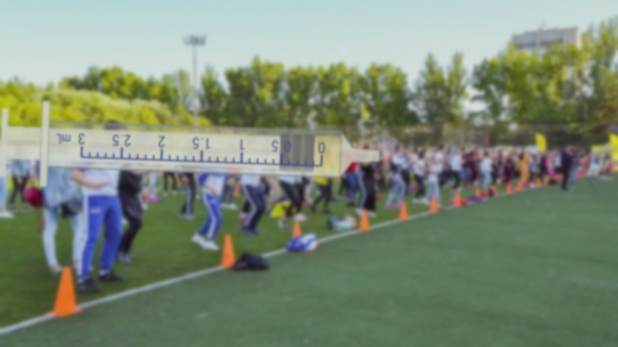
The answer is 0.1 mL
